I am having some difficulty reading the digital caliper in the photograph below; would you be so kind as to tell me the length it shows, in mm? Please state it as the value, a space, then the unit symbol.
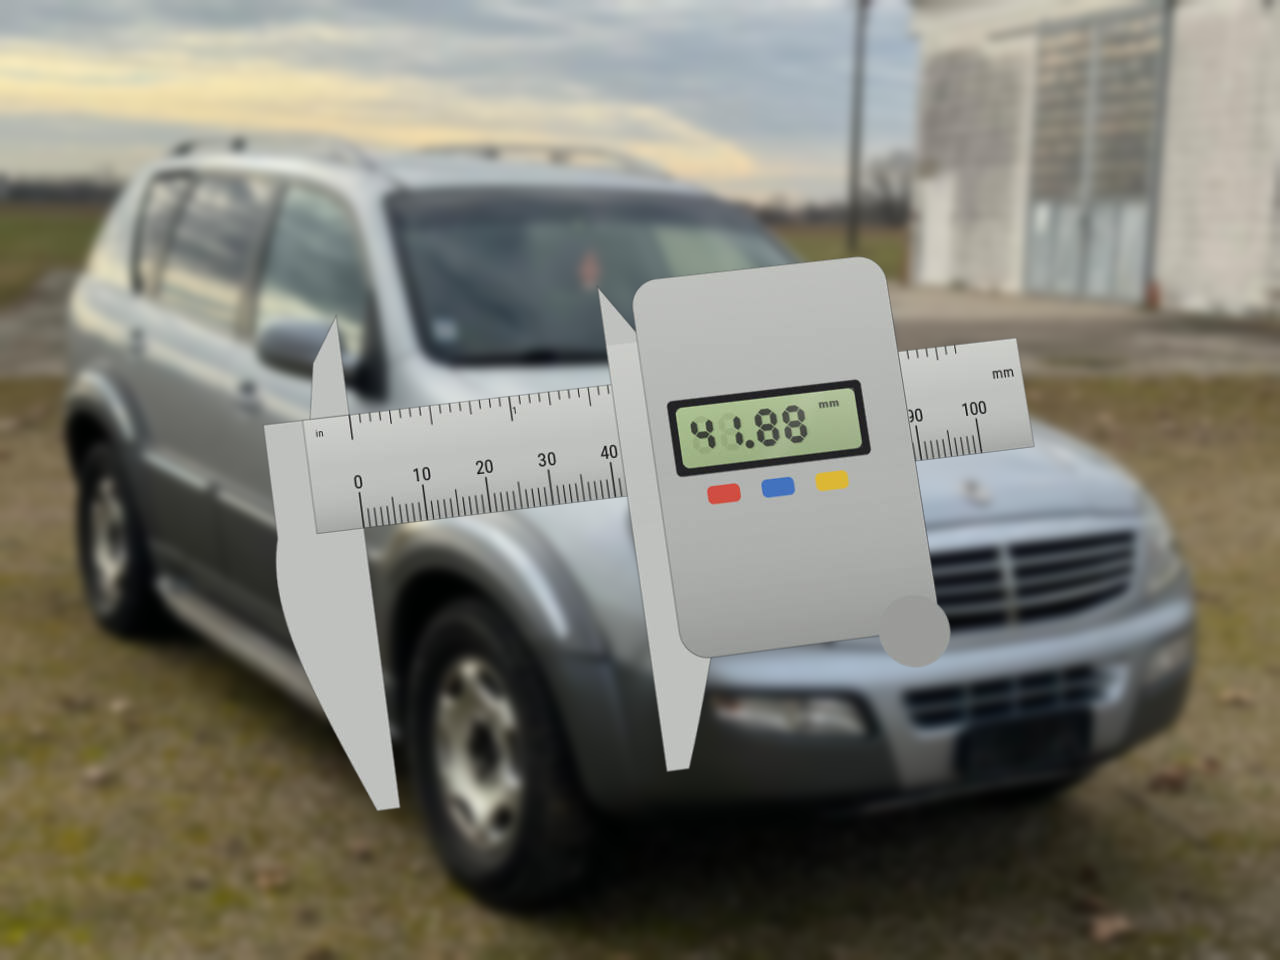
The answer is 41.88 mm
